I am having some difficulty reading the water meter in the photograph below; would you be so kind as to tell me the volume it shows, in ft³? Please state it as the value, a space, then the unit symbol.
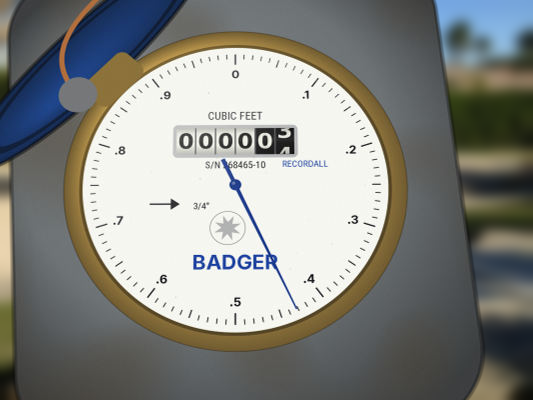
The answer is 3.43 ft³
